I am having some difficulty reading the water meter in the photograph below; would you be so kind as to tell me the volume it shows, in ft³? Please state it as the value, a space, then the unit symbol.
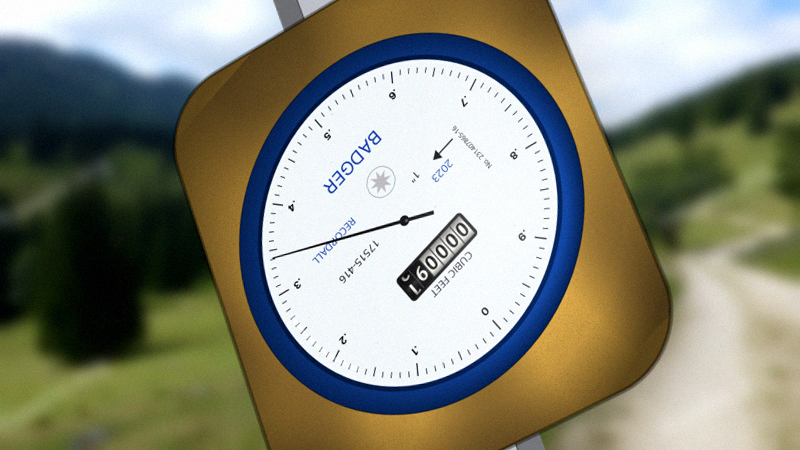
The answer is 91.34 ft³
